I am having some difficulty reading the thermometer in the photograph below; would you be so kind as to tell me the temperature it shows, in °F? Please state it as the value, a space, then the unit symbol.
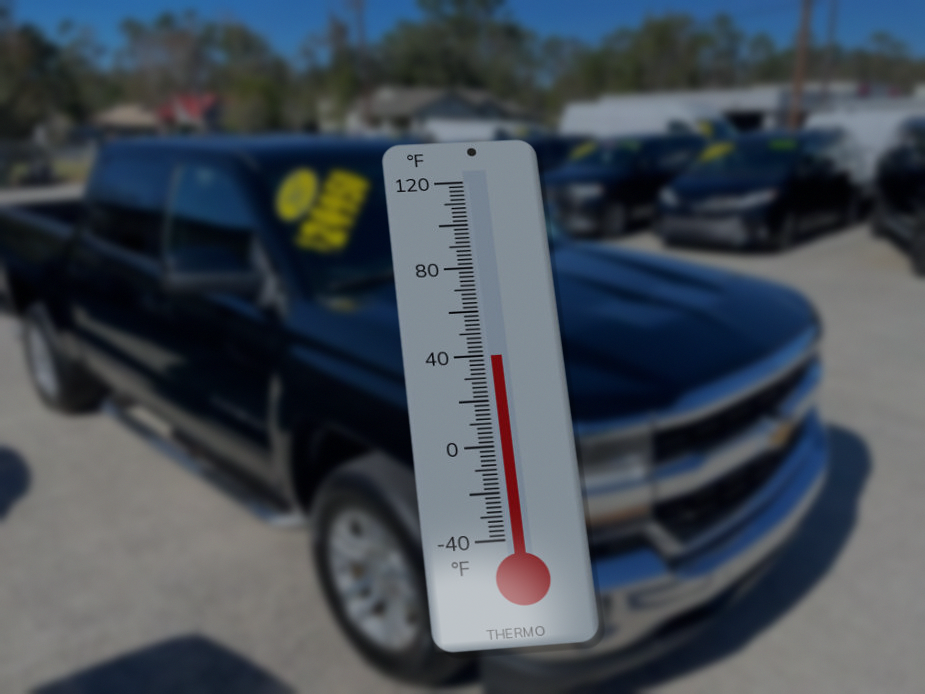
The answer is 40 °F
